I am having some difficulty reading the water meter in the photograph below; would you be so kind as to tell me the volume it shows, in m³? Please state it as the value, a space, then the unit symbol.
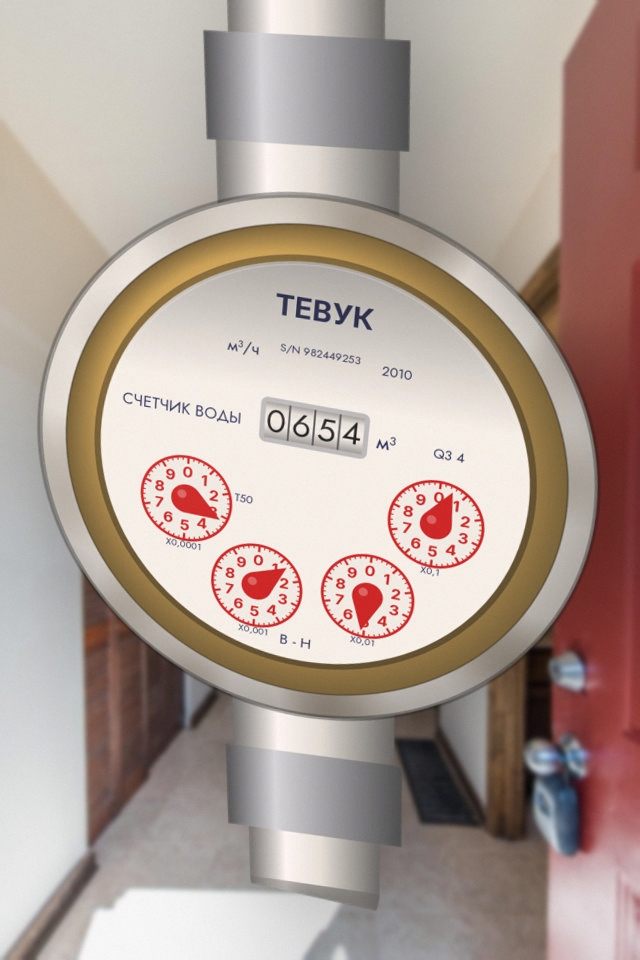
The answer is 654.0513 m³
